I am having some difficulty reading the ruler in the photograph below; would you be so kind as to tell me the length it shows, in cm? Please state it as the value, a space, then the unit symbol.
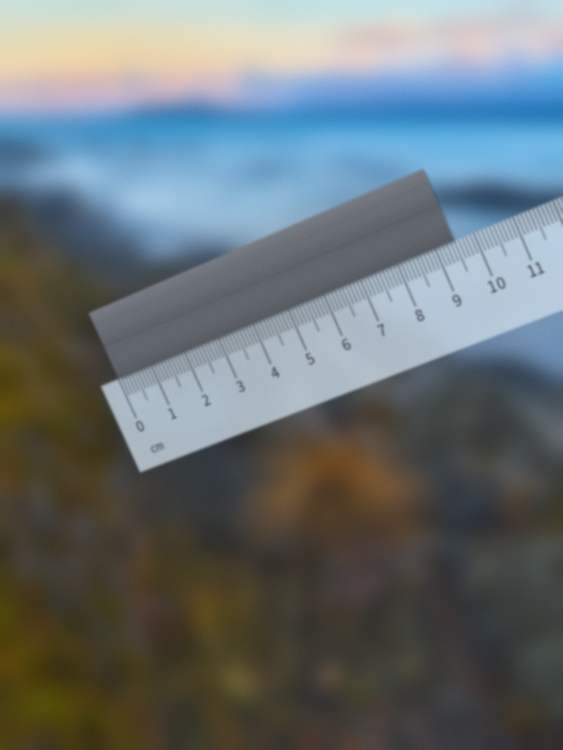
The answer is 9.5 cm
